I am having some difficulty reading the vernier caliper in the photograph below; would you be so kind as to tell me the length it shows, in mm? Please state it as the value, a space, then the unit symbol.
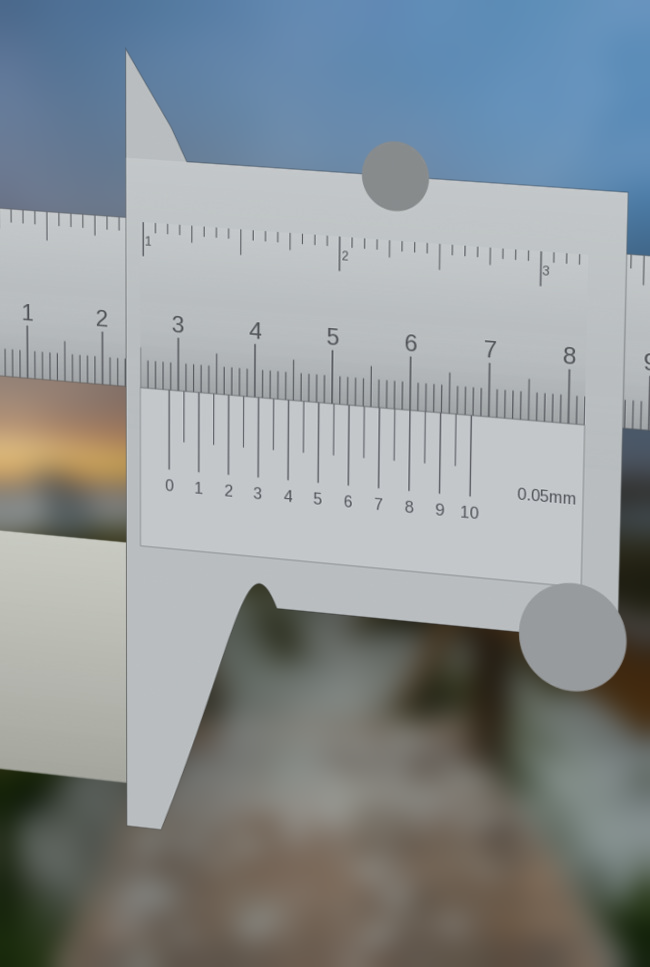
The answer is 28.8 mm
